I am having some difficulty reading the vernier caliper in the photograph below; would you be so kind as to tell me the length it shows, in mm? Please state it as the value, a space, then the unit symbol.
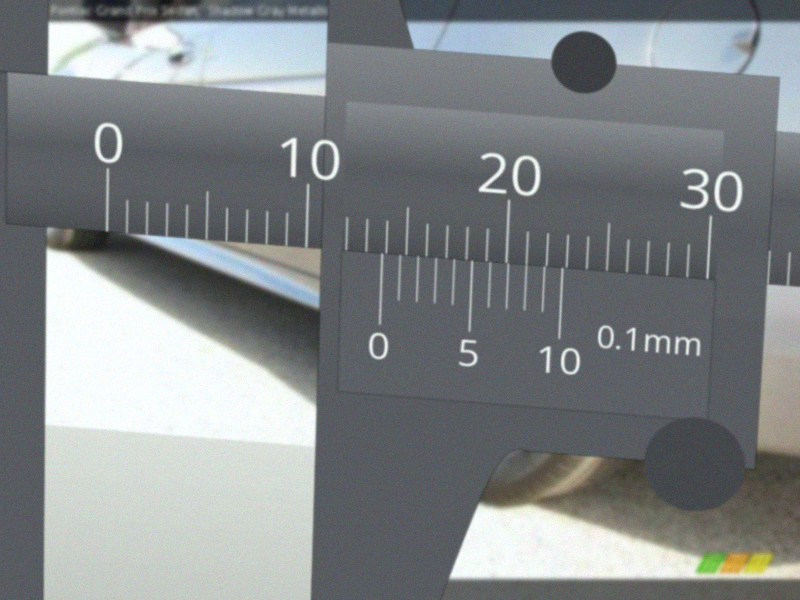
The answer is 13.8 mm
